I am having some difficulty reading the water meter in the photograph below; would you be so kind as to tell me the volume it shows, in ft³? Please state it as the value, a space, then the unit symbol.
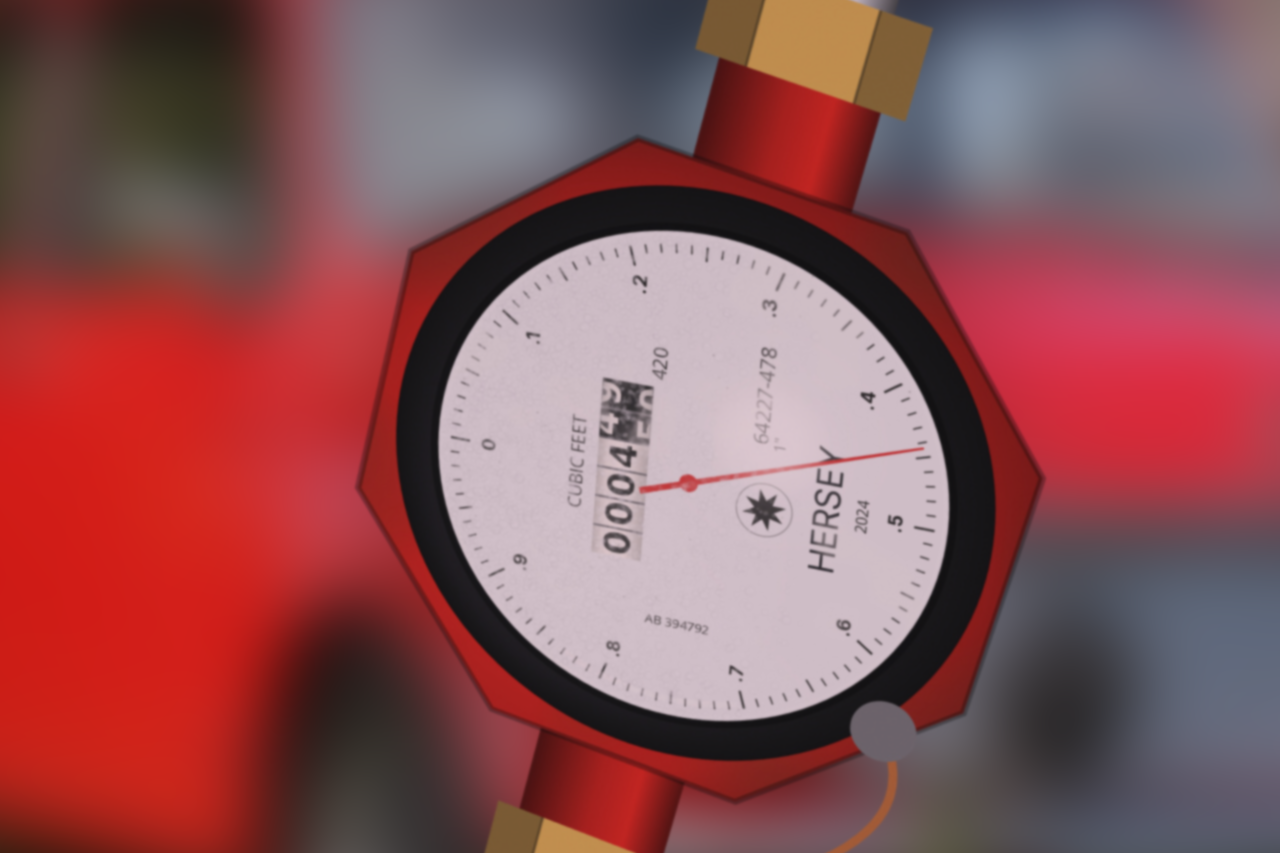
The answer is 449.44 ft³
